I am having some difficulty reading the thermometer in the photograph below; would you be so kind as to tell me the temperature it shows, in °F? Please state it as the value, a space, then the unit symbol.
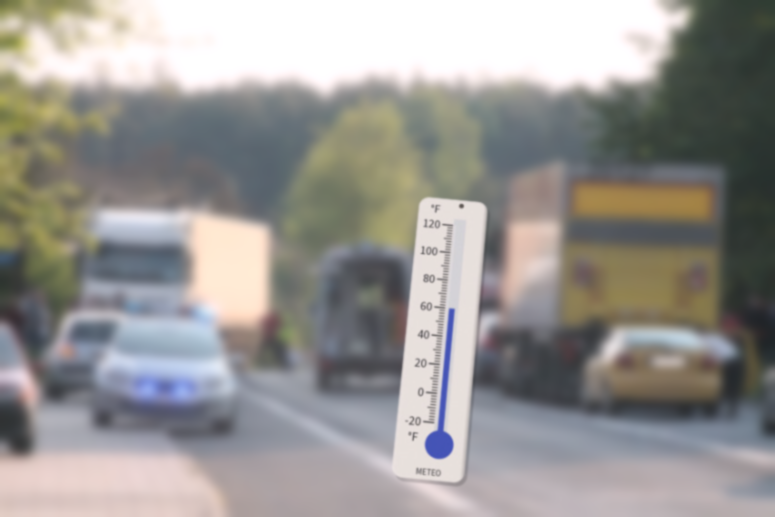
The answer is 60 °F
